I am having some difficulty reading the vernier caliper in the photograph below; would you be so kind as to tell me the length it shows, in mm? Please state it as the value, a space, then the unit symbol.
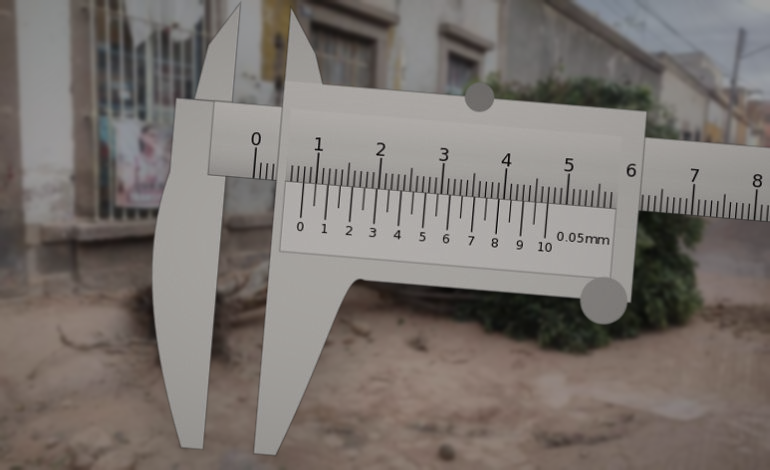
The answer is 8.0 mm
